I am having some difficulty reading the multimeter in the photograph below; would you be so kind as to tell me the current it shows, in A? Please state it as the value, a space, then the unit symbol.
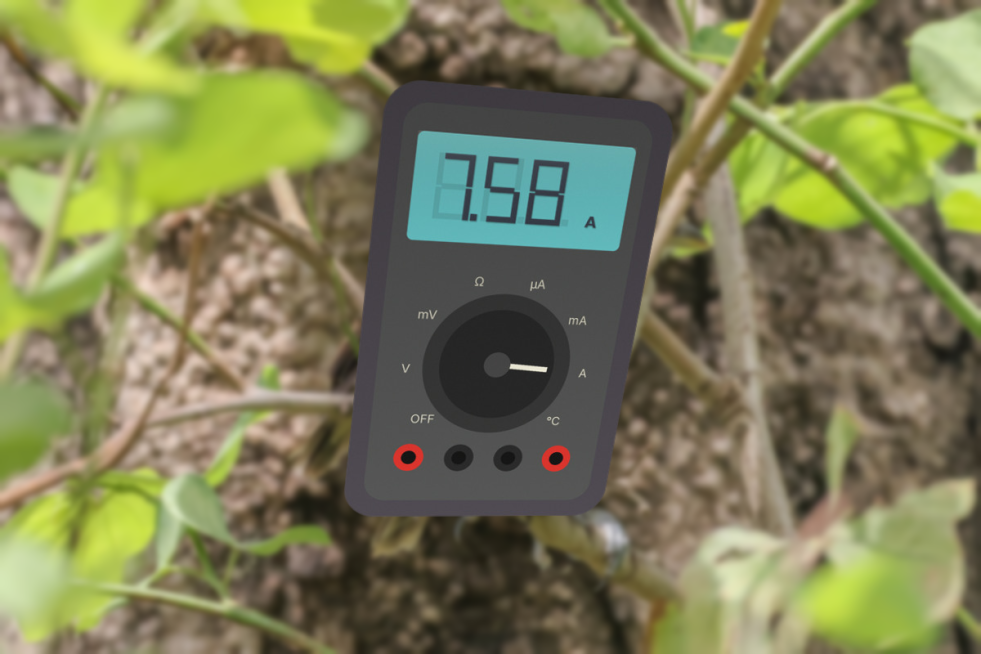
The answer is 7.58 A
